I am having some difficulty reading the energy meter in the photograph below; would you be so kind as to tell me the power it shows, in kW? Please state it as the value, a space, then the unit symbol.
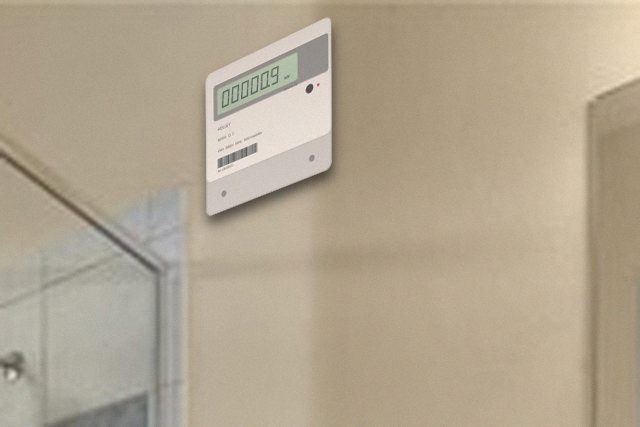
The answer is 0.9 kW
